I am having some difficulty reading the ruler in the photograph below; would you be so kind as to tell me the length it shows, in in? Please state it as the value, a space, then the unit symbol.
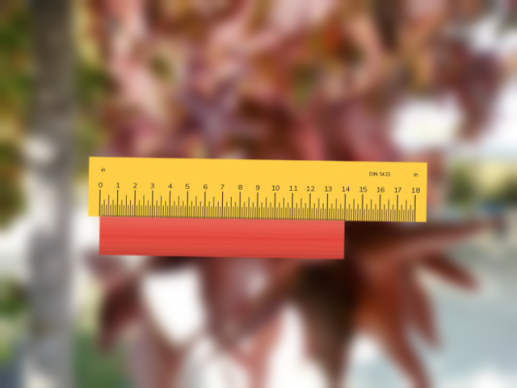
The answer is 14 in
